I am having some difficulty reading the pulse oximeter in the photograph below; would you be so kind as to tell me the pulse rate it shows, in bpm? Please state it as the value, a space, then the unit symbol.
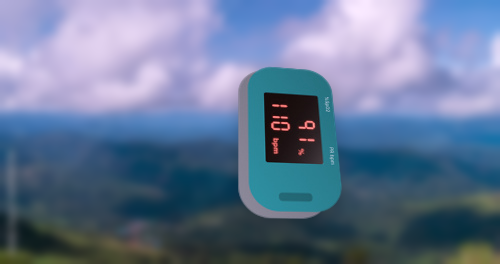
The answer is 110 bpm
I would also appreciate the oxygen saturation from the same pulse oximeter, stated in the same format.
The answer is 91 %
